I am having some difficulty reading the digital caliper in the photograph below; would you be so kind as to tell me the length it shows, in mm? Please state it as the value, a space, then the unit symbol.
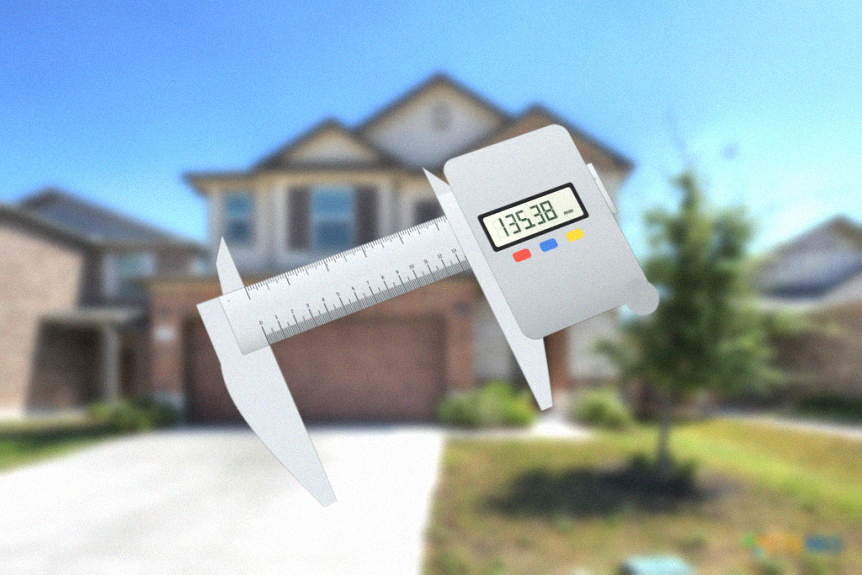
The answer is 135.38 mm
